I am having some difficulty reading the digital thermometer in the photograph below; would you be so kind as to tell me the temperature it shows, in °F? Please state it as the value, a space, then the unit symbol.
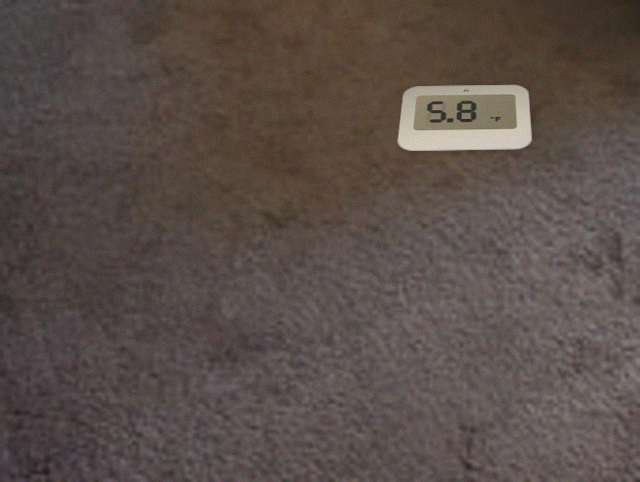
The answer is 5.8 °F
